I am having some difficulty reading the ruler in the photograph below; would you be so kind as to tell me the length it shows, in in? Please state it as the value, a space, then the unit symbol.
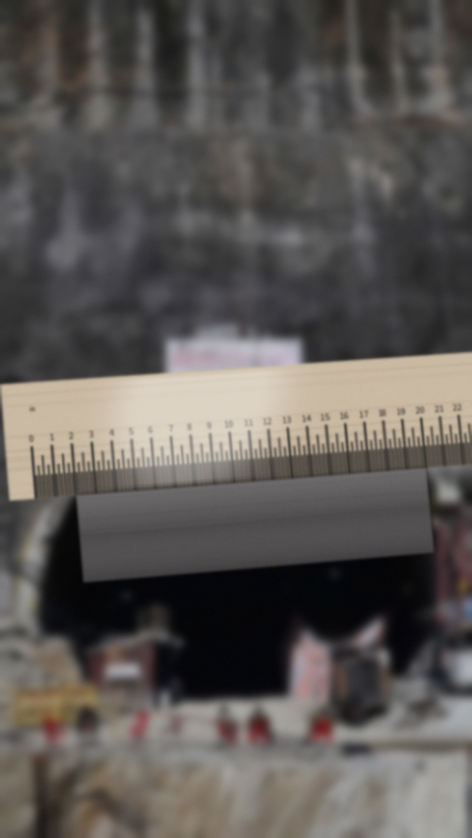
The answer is 18 in
